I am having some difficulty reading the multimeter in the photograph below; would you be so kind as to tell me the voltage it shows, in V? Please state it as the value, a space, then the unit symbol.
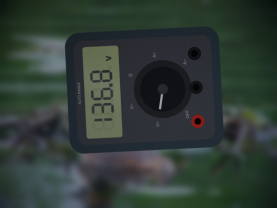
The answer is 136.8 V
